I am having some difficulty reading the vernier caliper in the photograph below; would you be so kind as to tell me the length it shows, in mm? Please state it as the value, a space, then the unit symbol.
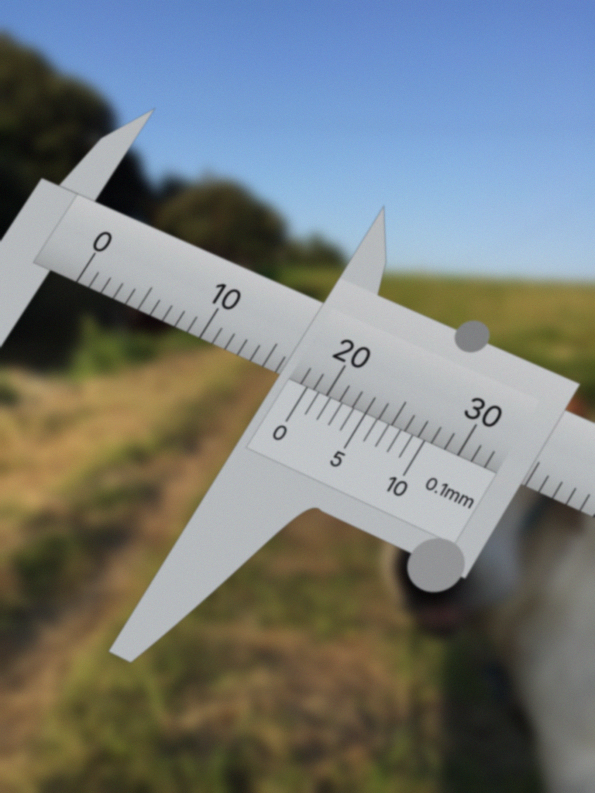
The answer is 18.5 mm
